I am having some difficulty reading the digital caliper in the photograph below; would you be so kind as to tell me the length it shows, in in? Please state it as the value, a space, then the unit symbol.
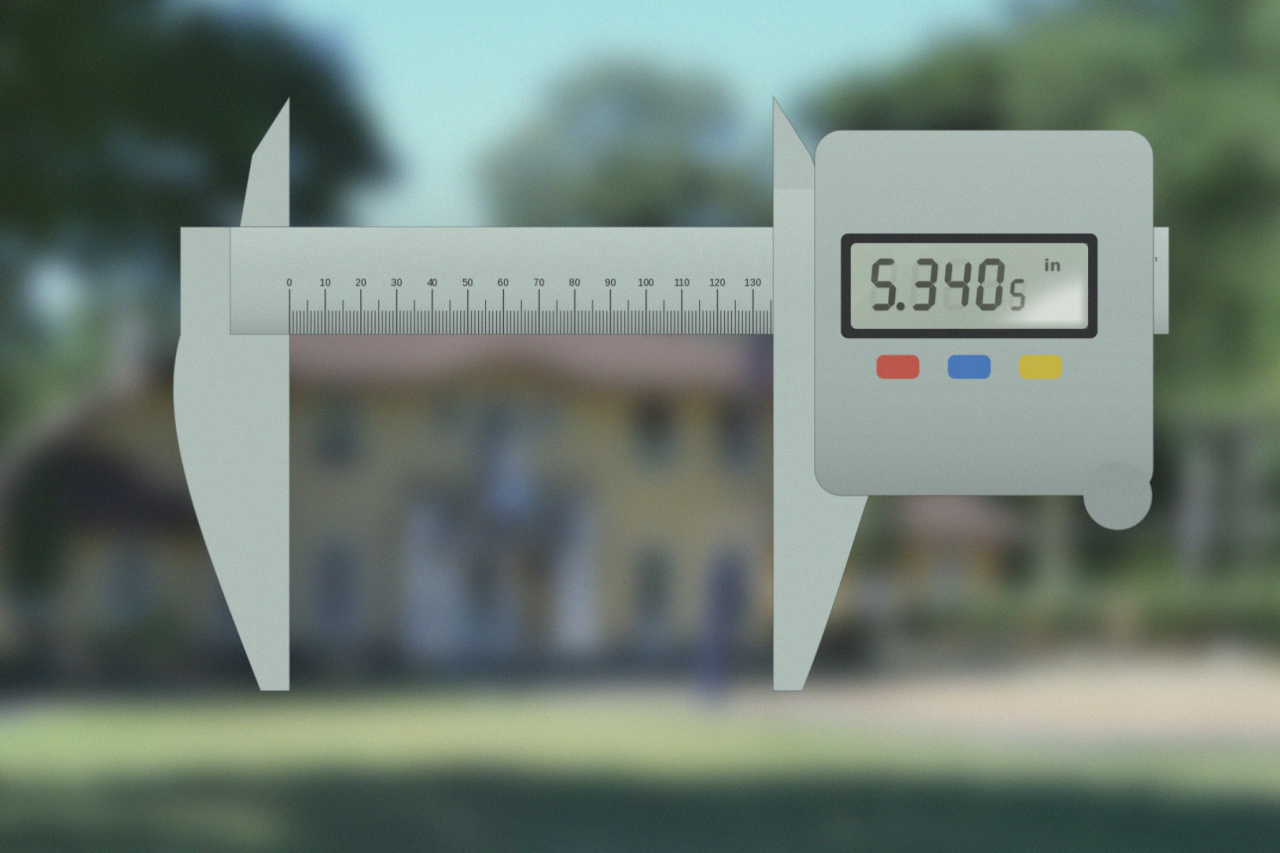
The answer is 5.3405 in
